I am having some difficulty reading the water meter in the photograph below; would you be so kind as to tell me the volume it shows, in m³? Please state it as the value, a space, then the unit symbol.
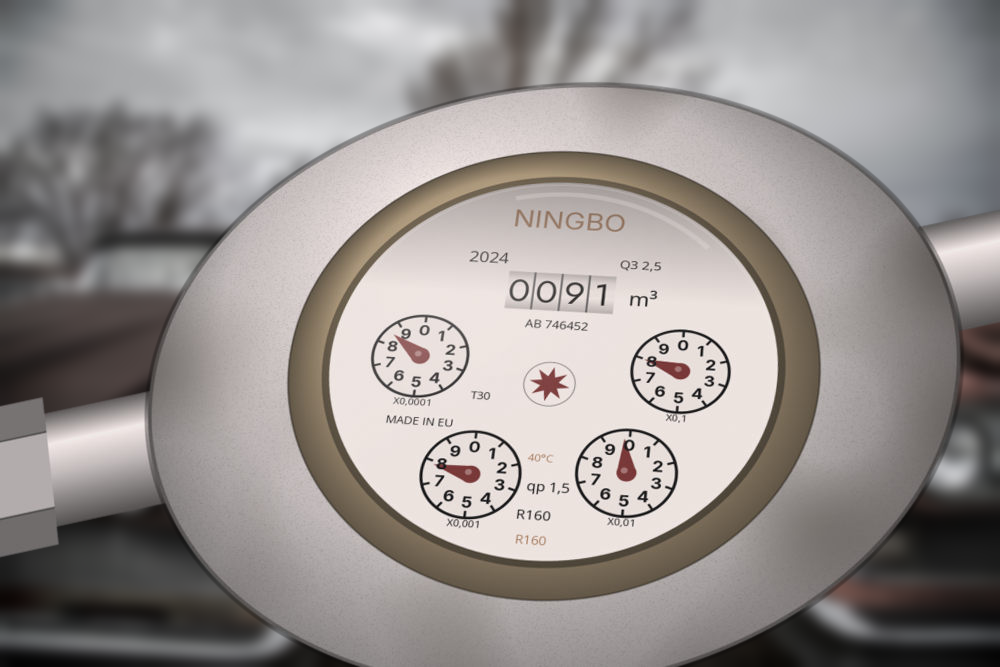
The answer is 91.7978 m³
